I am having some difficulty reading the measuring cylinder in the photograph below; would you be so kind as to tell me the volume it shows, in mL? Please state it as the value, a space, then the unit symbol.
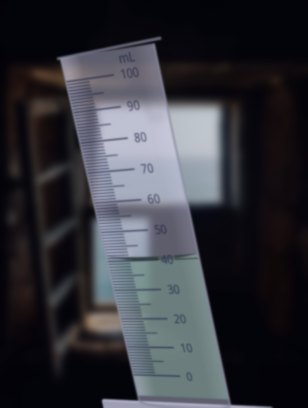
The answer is 40 mL
